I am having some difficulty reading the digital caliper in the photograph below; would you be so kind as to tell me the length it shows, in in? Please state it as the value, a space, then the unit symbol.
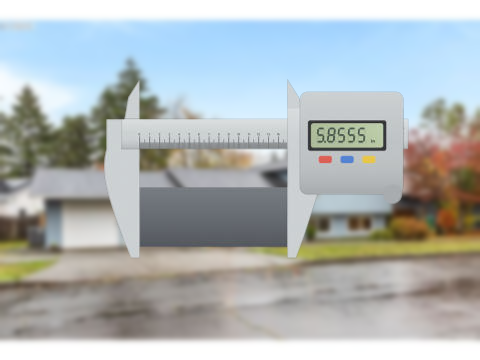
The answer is 5.8555 in
